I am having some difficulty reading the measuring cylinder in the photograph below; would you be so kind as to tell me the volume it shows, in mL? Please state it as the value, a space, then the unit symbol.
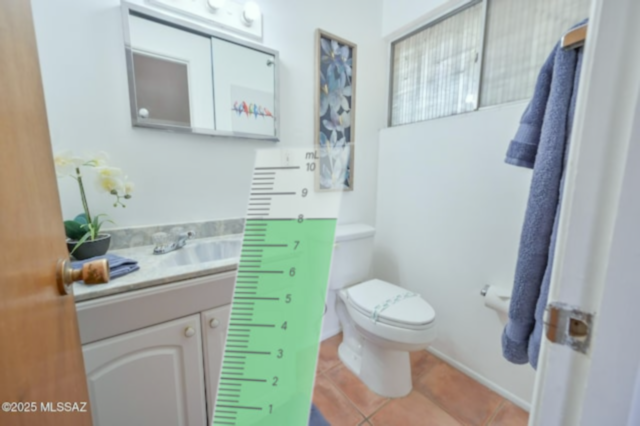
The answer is 8 mL
